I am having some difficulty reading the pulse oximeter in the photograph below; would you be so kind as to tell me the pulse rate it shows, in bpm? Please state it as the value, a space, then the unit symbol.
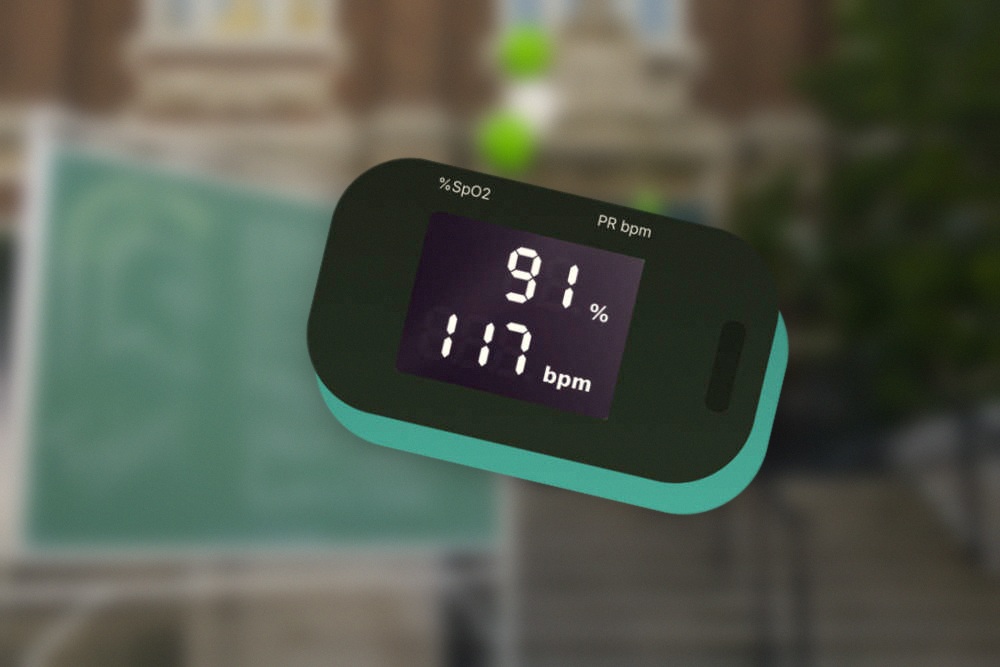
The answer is 117 bpm
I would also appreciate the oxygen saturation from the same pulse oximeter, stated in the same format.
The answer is 91 %
